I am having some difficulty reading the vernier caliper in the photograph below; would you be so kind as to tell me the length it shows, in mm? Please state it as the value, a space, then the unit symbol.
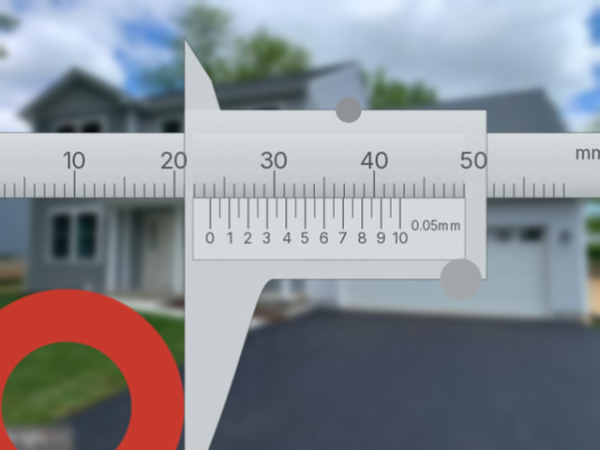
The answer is 23.6 mm
